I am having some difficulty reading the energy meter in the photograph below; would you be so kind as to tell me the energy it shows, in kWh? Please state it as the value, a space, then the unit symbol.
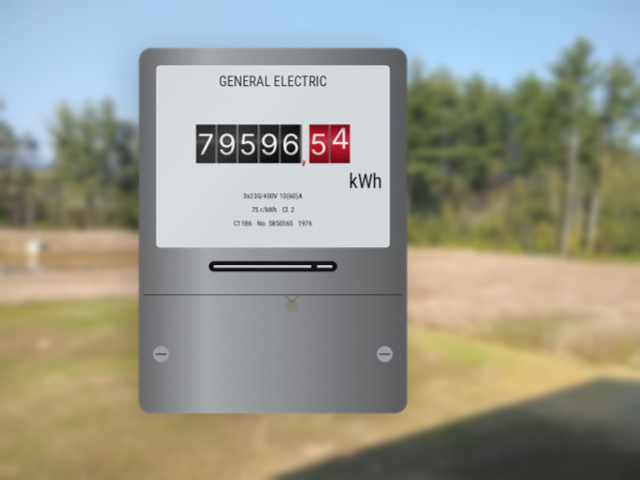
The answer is 79596.54 kWh
